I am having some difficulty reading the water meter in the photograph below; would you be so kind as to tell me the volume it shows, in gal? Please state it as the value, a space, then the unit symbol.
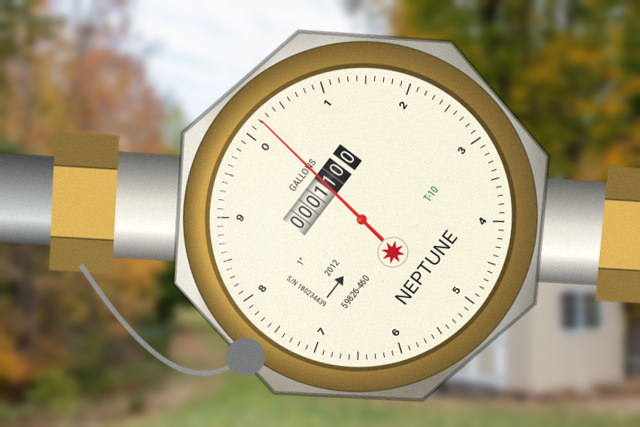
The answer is 1100.2 gal
